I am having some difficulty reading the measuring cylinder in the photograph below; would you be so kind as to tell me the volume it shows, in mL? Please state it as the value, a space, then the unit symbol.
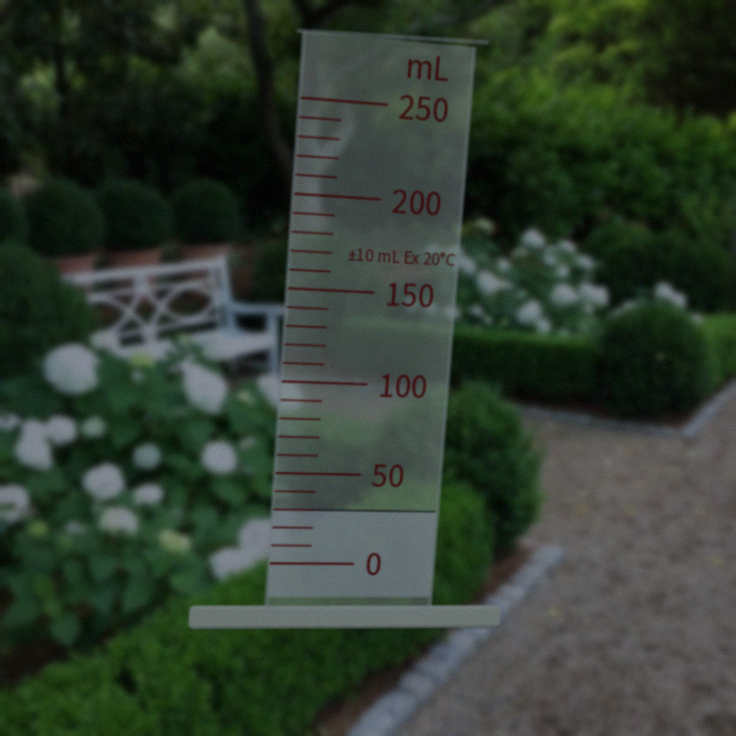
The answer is 30 mL
